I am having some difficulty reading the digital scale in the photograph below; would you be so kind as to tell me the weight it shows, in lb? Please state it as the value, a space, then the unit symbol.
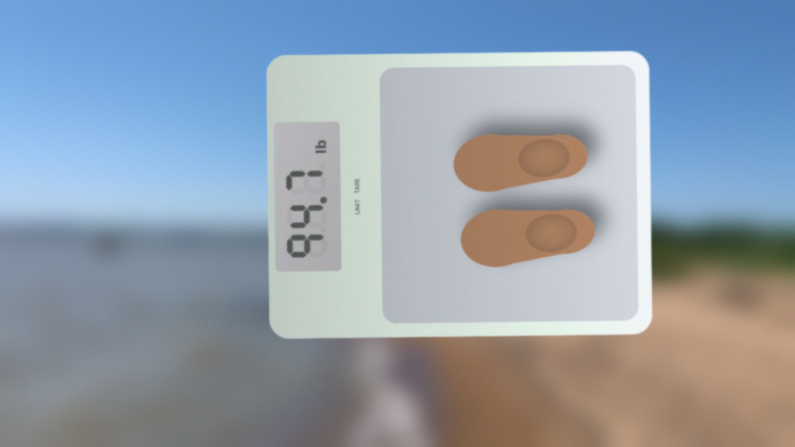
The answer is 94.7 lb
